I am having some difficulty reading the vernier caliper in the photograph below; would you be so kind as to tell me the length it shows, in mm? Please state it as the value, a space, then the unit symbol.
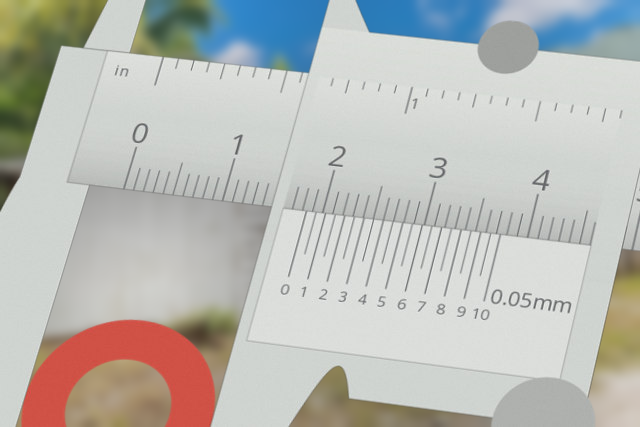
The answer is 18.4 mm
